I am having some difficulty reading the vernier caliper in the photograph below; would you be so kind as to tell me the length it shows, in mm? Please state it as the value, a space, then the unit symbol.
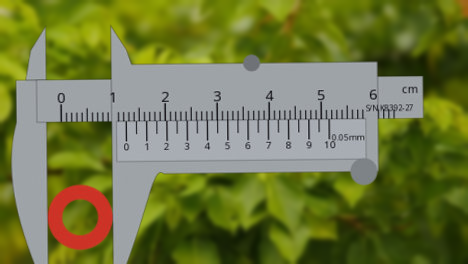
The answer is 12.5 mm
